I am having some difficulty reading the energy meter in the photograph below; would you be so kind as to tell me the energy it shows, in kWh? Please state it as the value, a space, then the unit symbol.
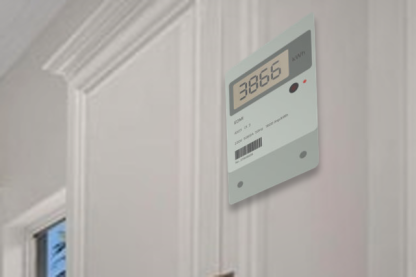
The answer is 3866 kWh
